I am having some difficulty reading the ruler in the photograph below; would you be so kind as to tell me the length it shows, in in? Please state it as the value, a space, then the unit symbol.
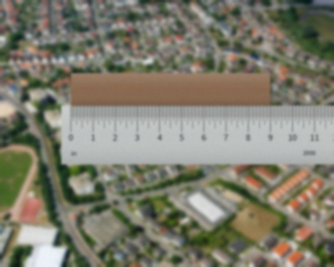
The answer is 9 in
